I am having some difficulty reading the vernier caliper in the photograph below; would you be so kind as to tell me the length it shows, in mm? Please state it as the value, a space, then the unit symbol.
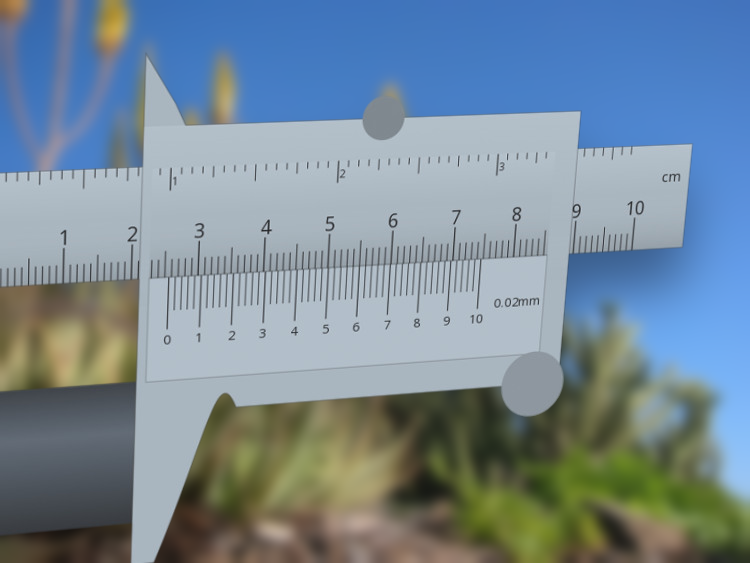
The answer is 25.6 mm
